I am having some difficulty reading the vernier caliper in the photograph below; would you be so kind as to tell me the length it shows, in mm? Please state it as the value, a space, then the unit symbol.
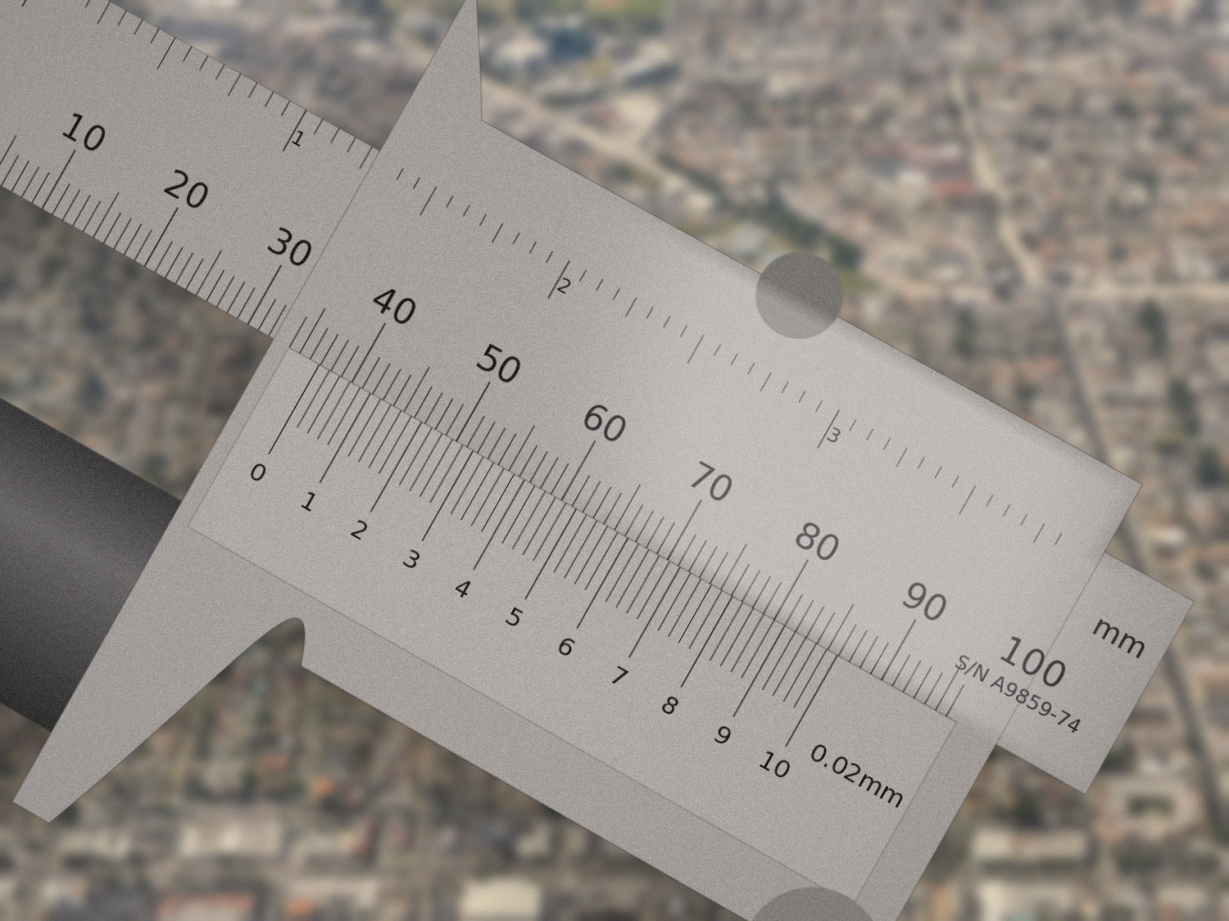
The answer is 36.9 mm
